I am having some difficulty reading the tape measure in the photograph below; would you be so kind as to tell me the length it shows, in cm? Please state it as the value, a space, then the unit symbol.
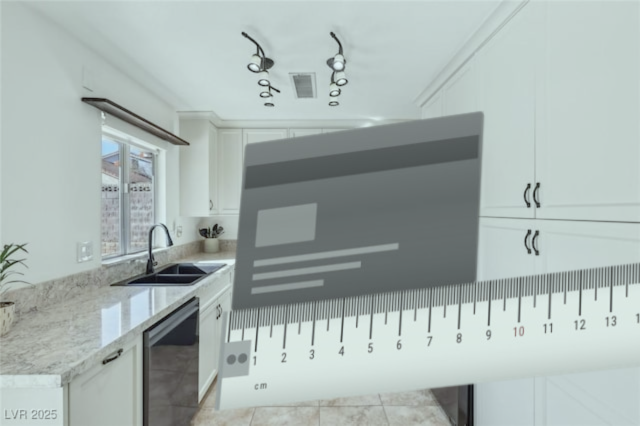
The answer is 8.5 cm
